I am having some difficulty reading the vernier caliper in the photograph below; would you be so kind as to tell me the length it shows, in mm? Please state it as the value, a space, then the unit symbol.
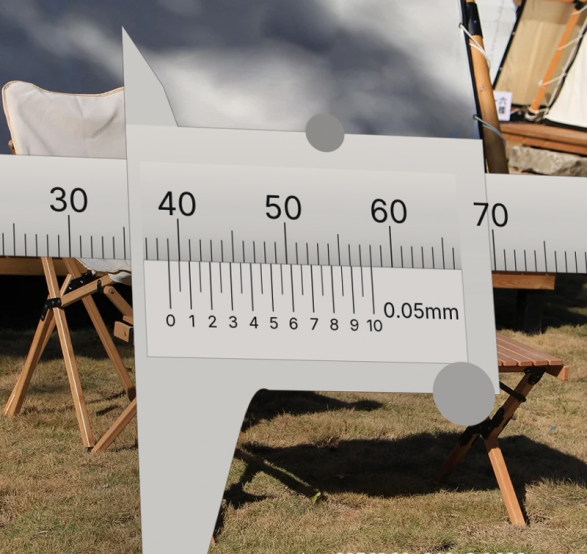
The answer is 39.0 mm
